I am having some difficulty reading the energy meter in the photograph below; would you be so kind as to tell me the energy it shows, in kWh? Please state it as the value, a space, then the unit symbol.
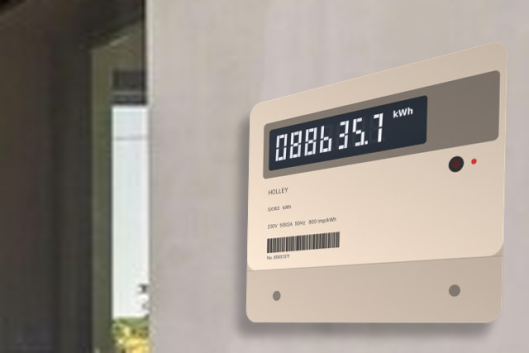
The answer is 88635.7 kWh
